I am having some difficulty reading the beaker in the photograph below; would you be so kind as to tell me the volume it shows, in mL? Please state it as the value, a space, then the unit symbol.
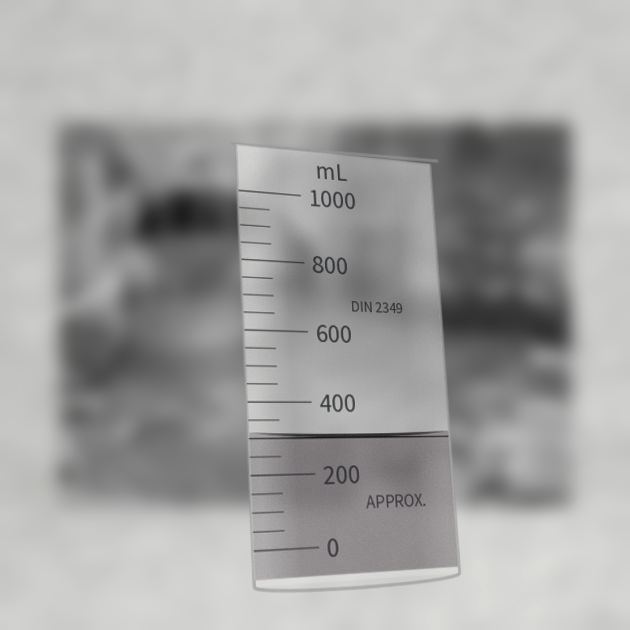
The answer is 300 mL
